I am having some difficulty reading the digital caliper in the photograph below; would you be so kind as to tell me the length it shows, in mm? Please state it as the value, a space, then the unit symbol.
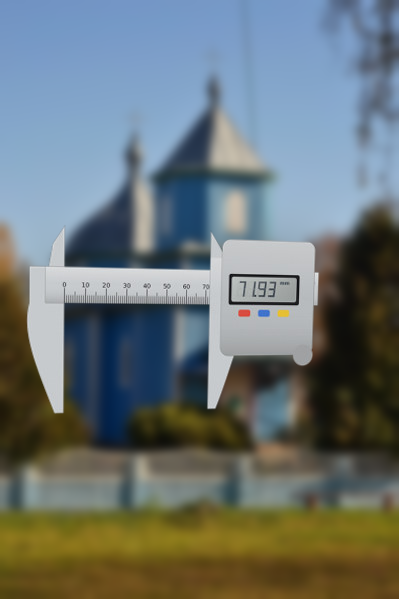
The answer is 71.93 mm
